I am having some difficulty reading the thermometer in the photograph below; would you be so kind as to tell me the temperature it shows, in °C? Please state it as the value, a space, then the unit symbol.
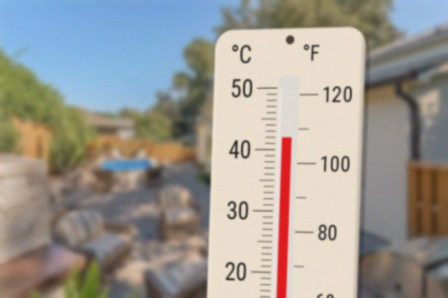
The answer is 42 °C
